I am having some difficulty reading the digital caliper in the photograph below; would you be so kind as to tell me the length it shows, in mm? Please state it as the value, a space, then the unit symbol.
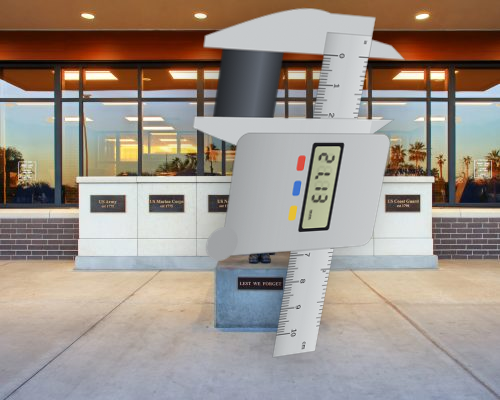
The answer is 21.13 mm
